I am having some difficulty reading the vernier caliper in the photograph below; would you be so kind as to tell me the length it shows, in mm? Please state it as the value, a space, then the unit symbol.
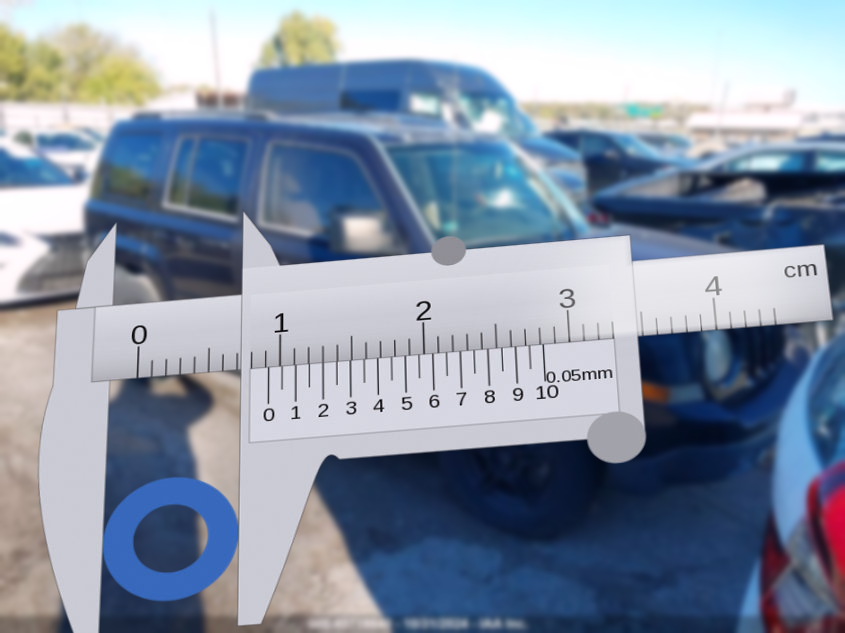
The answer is 9.2 mm
